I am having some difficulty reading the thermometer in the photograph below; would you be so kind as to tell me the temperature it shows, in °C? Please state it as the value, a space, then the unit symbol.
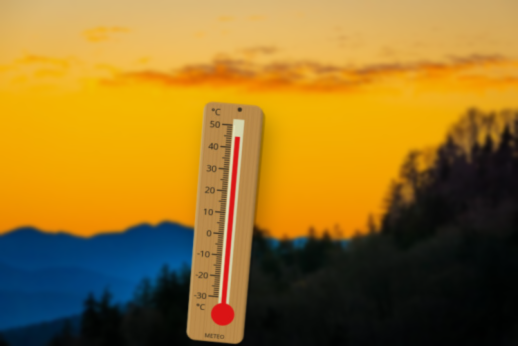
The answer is 45 °C
